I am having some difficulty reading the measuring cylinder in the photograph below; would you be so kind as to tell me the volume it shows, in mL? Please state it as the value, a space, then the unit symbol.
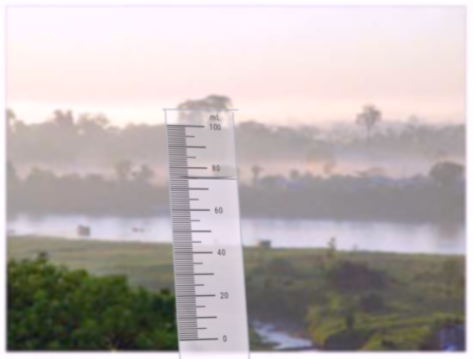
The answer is 75 mL
